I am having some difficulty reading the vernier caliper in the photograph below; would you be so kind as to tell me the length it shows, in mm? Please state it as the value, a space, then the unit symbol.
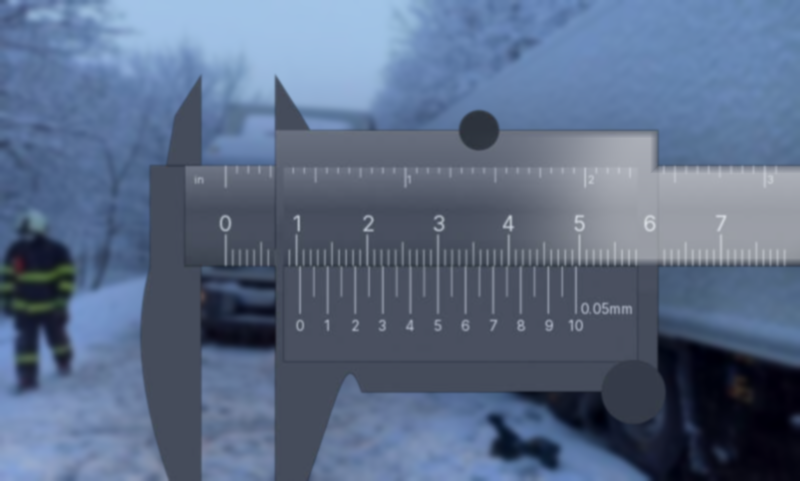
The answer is 10.5 mm
